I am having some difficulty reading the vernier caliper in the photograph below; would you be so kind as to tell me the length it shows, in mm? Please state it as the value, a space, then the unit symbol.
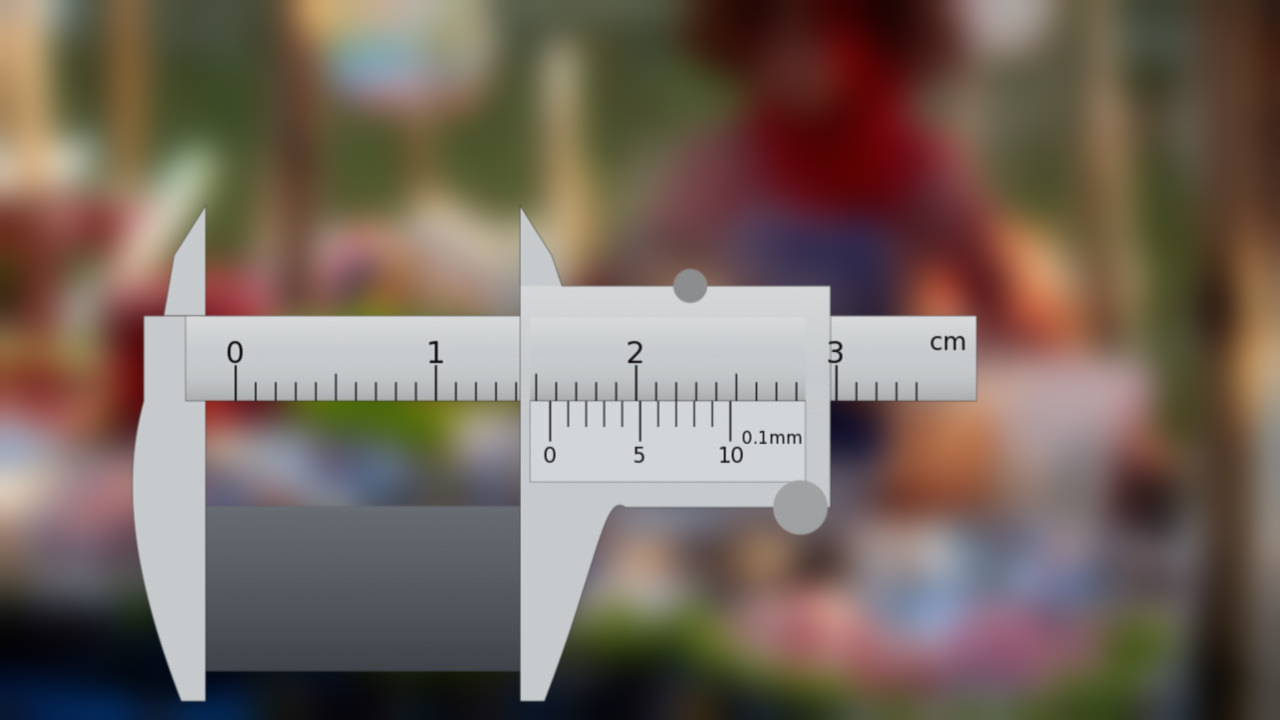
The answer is 15.7 mm
